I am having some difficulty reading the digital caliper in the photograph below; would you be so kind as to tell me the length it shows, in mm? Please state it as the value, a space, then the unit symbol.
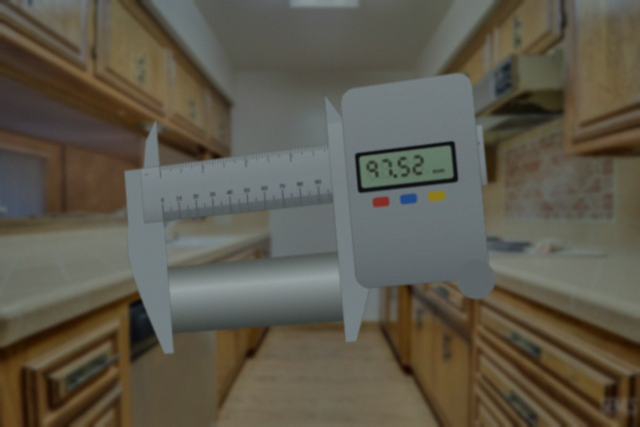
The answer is 97.52 mm
